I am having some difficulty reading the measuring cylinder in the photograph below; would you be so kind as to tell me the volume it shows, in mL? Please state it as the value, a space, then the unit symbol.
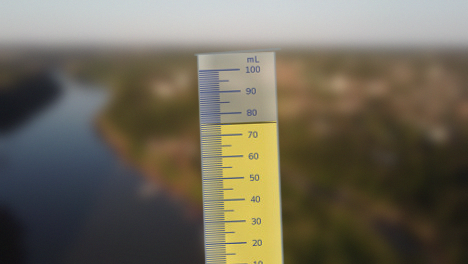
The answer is 75 mL
